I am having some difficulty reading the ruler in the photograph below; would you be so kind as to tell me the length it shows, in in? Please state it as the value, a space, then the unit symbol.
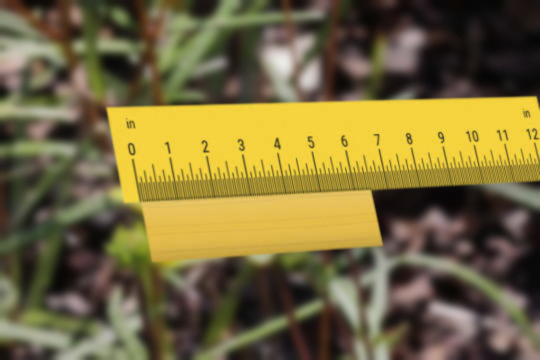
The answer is 6.5 in
